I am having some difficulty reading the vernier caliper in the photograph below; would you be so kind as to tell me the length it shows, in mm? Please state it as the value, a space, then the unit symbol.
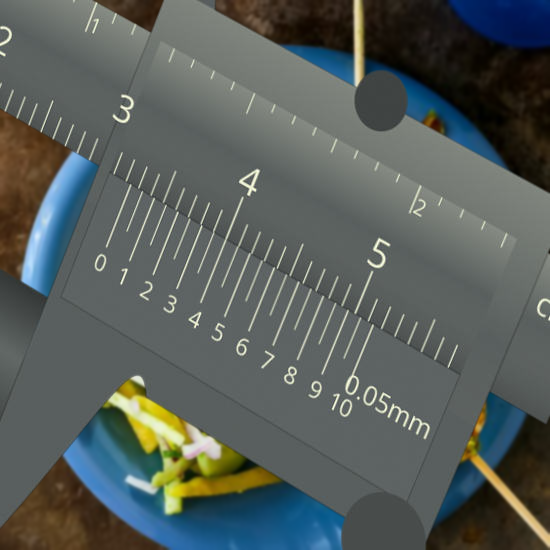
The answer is 32.4 mm
